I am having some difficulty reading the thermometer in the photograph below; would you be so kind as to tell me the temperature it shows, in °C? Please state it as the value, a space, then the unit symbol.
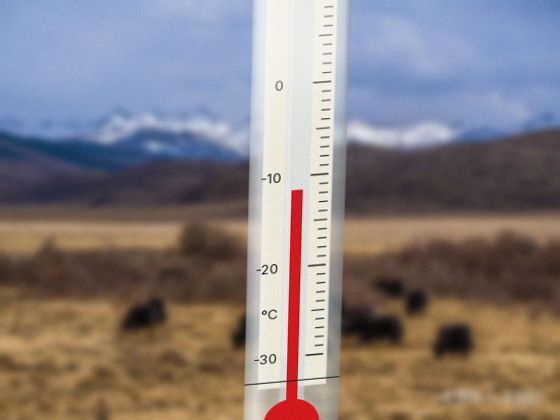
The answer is -11.5 °C
